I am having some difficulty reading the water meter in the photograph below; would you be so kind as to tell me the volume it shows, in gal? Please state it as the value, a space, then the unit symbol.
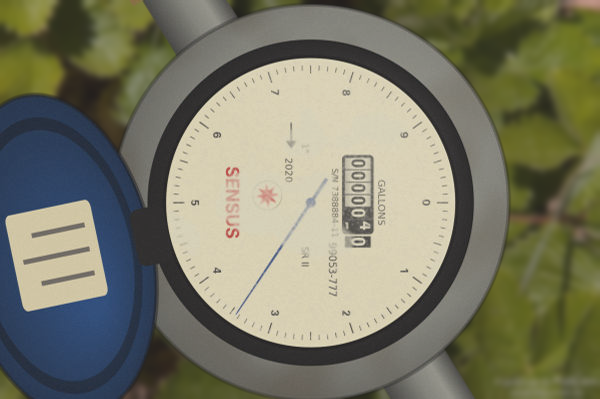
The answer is 43.4 gal
